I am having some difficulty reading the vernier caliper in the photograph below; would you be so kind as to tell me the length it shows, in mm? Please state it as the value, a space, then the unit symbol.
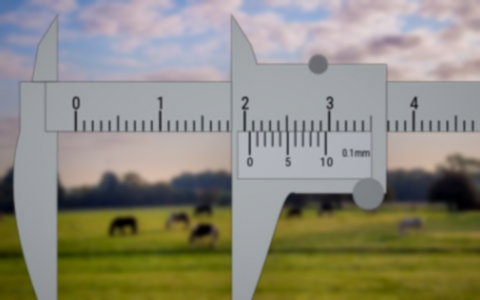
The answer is 20.6 mm
